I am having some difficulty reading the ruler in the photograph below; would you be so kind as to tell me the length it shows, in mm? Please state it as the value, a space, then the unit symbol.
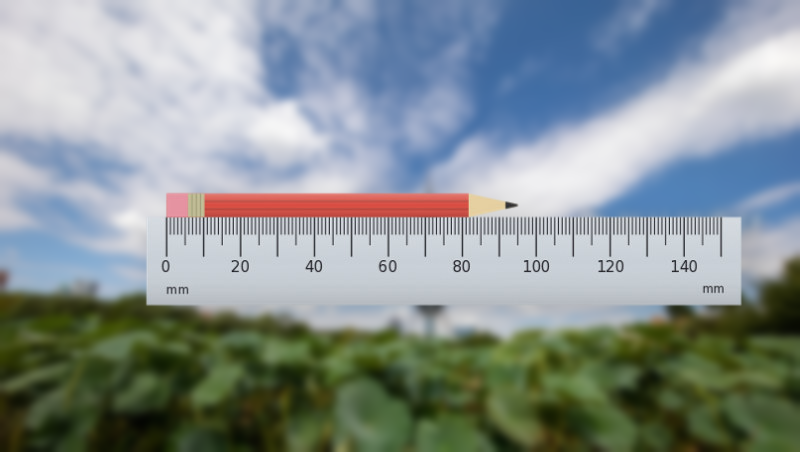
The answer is 95 mm
